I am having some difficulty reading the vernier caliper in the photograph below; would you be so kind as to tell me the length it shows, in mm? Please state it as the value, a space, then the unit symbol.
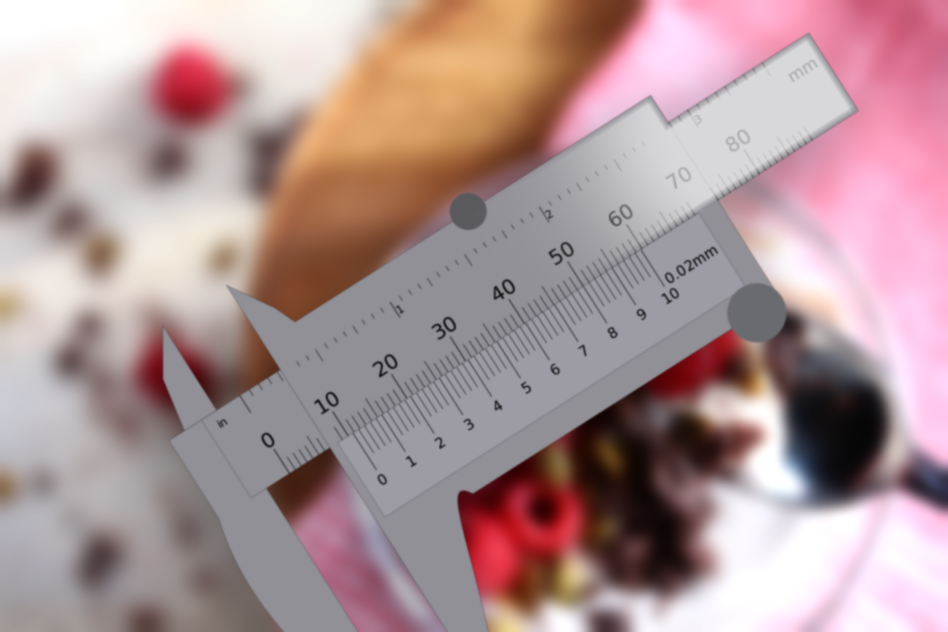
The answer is 10.8 mm
